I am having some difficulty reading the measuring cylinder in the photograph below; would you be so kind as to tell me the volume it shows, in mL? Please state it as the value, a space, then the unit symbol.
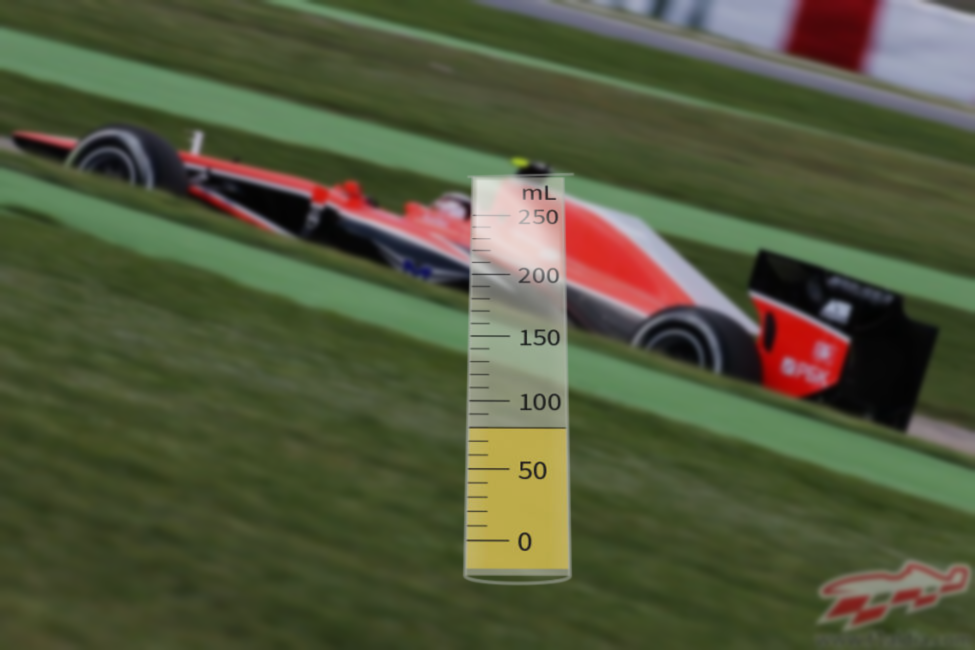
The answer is 80 mL
